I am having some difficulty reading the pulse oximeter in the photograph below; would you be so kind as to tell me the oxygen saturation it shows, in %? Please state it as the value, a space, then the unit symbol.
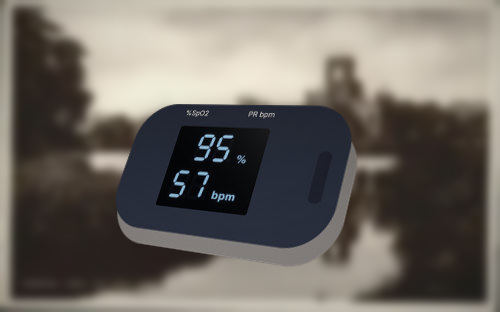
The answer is 95 %
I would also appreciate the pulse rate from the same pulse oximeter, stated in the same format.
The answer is 57 bpm
